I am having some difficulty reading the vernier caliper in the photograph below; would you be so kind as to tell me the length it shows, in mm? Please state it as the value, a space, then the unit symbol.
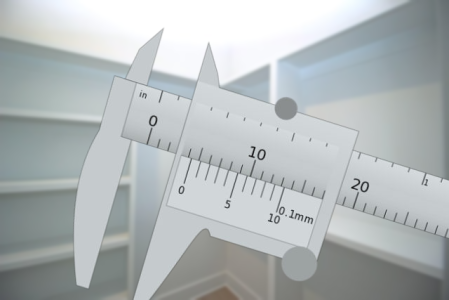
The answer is 4.3 mm
